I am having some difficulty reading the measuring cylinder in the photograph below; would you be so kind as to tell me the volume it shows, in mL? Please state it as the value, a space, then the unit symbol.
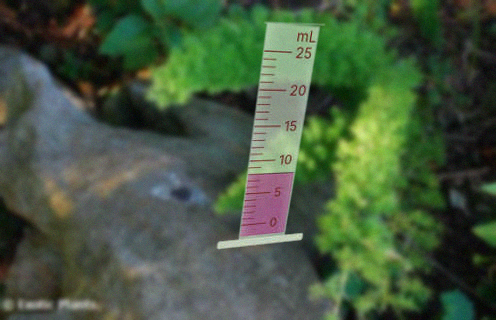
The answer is 8 mL
